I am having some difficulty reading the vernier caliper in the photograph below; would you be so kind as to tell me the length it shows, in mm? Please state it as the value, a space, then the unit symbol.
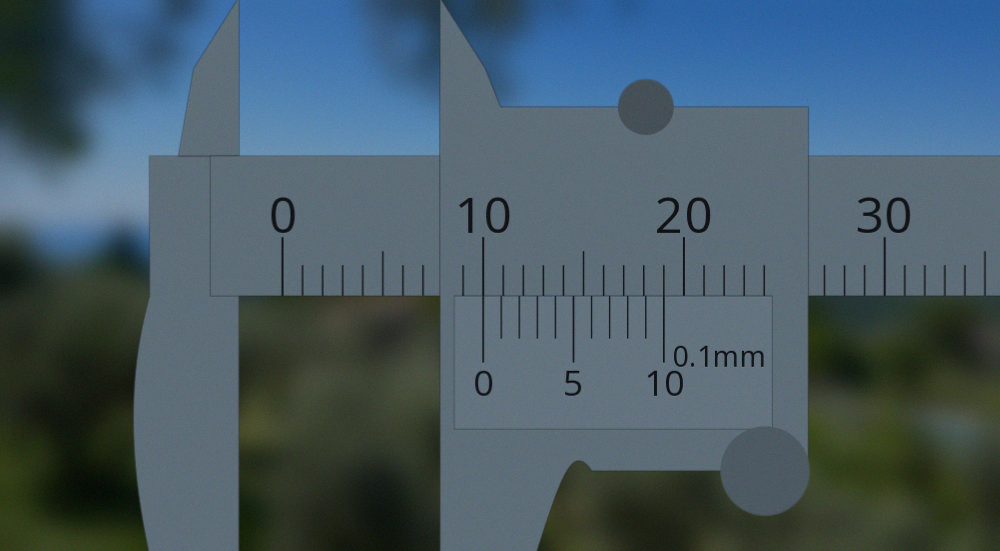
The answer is 10.0 mm
